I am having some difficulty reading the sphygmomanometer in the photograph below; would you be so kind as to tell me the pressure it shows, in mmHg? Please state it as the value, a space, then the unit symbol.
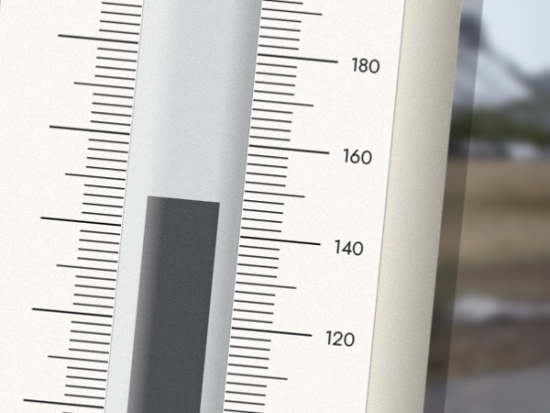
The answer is 147 mmHg
